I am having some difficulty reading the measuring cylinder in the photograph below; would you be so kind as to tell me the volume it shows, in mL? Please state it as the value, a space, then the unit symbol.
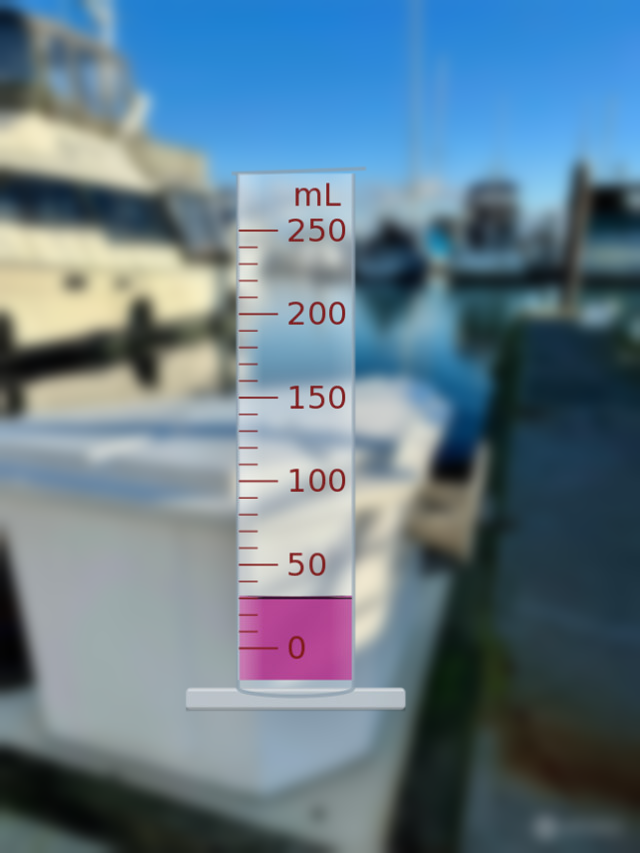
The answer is 30 mL
